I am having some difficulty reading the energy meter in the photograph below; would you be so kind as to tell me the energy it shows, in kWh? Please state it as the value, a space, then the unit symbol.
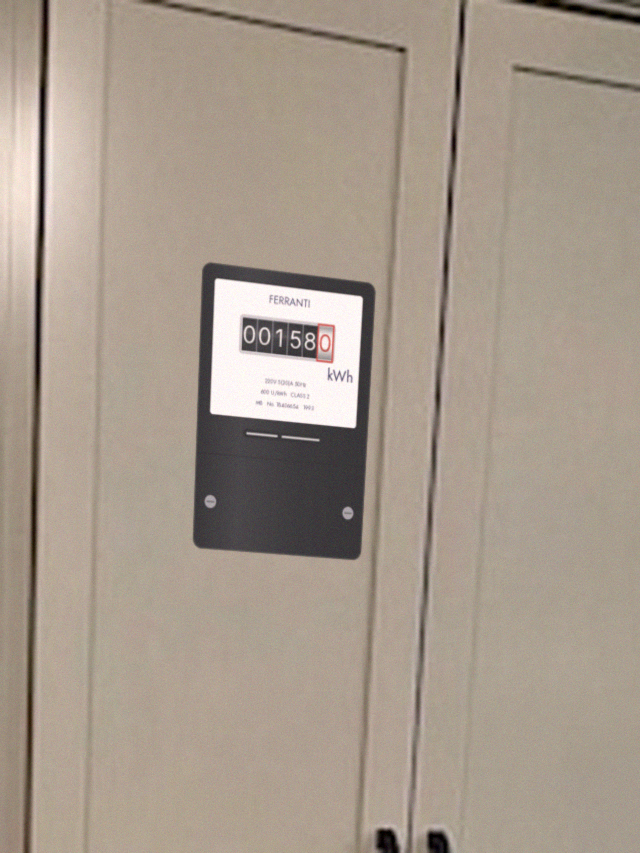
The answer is 158.0 kWh
